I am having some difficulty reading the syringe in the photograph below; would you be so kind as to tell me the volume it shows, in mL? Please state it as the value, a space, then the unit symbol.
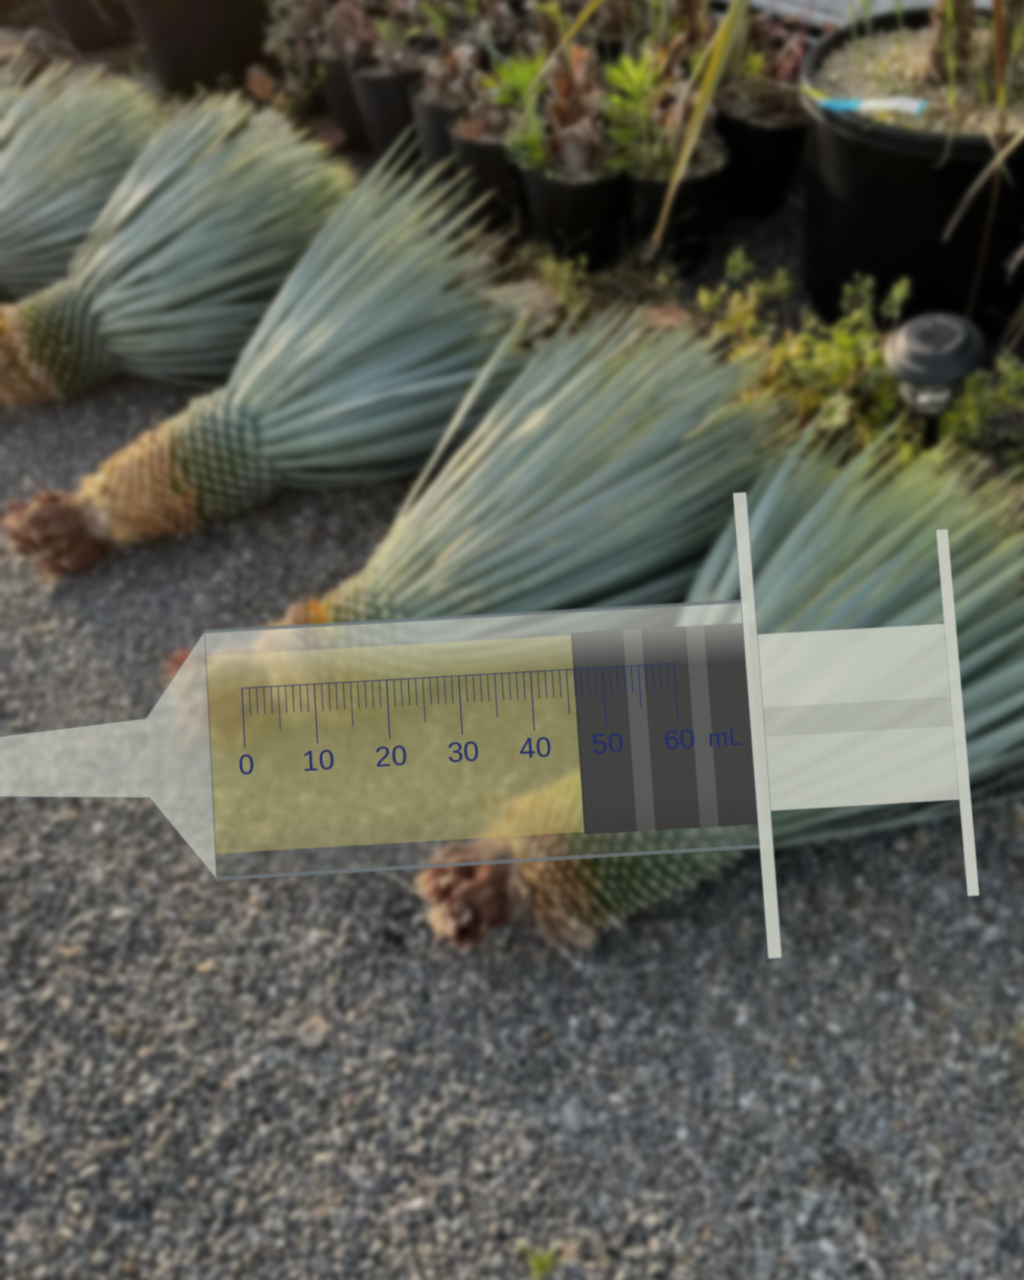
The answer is 46 mL
